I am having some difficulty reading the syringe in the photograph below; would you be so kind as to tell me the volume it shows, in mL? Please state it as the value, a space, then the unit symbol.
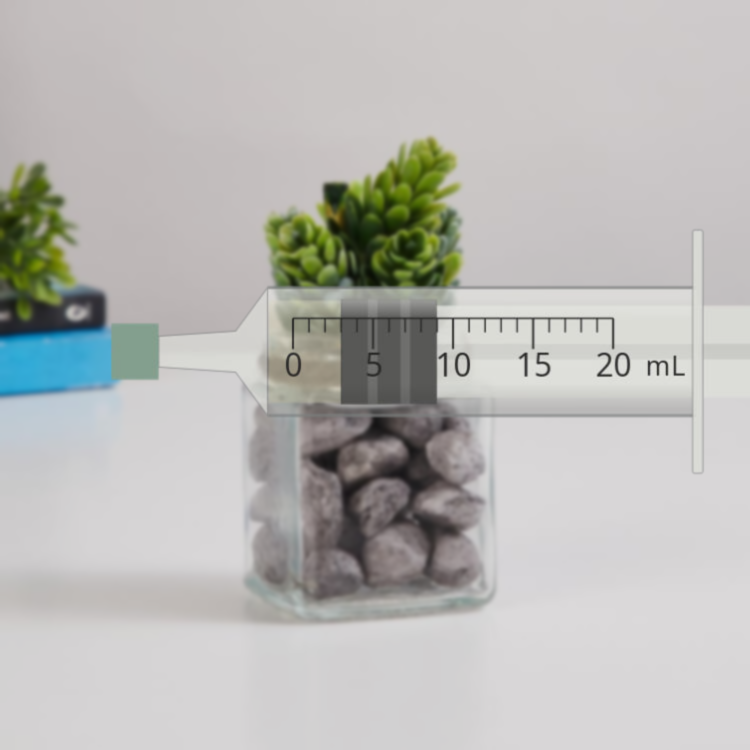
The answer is 3 mL
